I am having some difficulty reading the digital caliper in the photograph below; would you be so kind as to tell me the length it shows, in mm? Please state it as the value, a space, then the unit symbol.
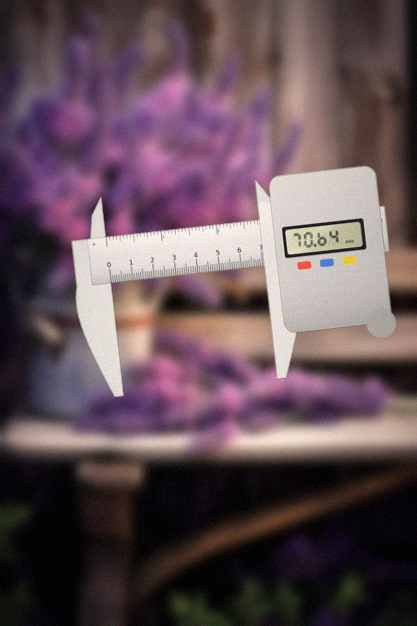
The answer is 70.64 mm
